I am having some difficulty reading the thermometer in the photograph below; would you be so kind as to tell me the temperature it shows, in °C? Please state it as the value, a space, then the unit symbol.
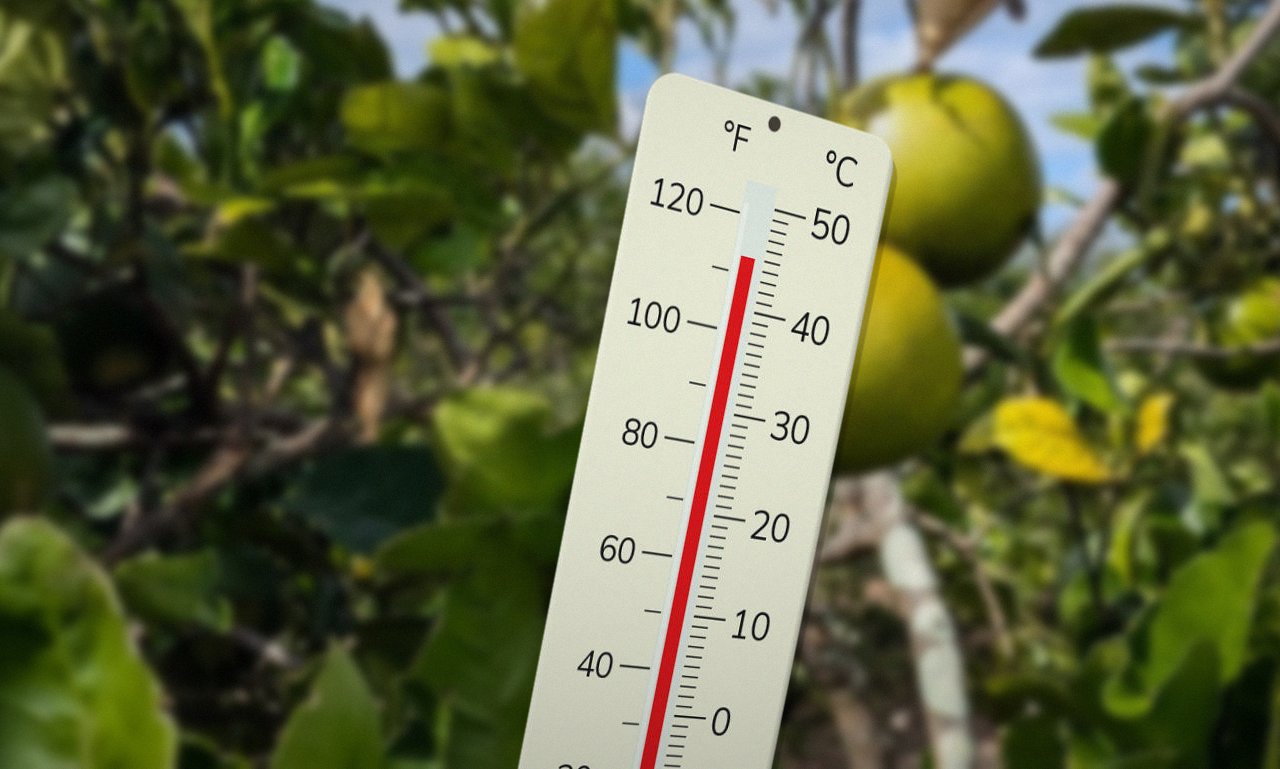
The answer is 45 °C
